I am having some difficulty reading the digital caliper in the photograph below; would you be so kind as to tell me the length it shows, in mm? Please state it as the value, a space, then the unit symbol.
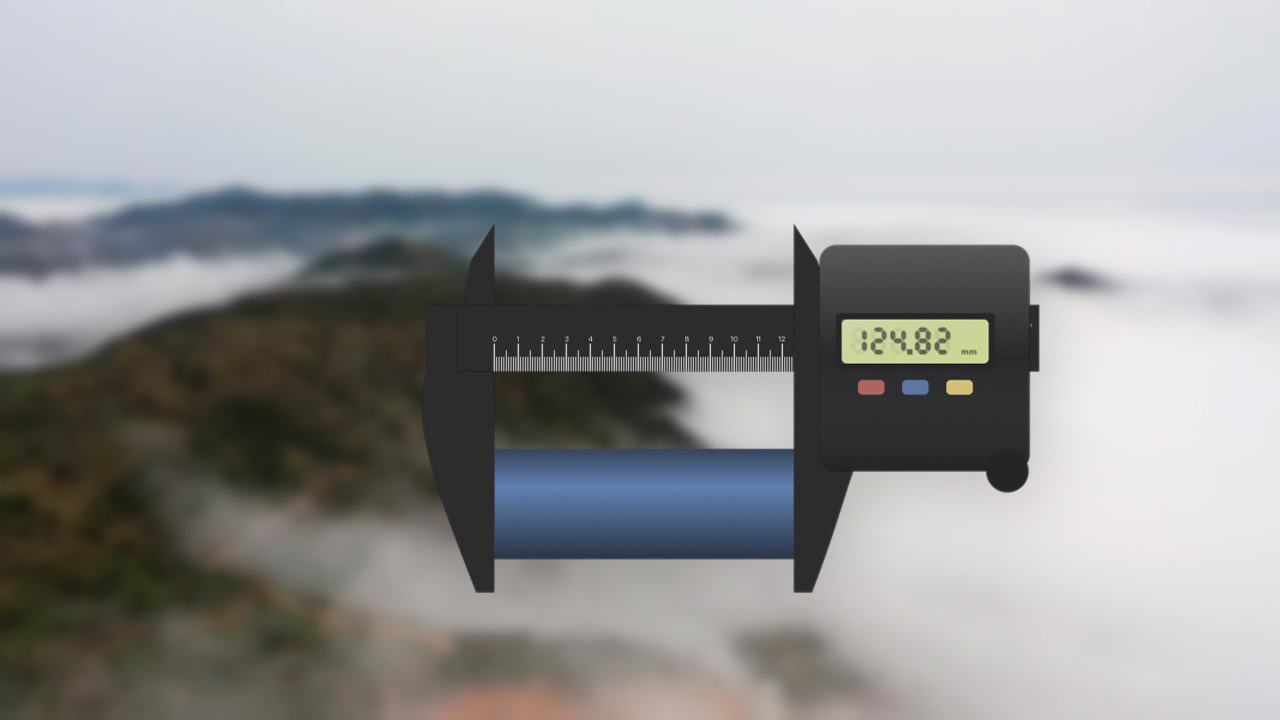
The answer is 124.82 mm
